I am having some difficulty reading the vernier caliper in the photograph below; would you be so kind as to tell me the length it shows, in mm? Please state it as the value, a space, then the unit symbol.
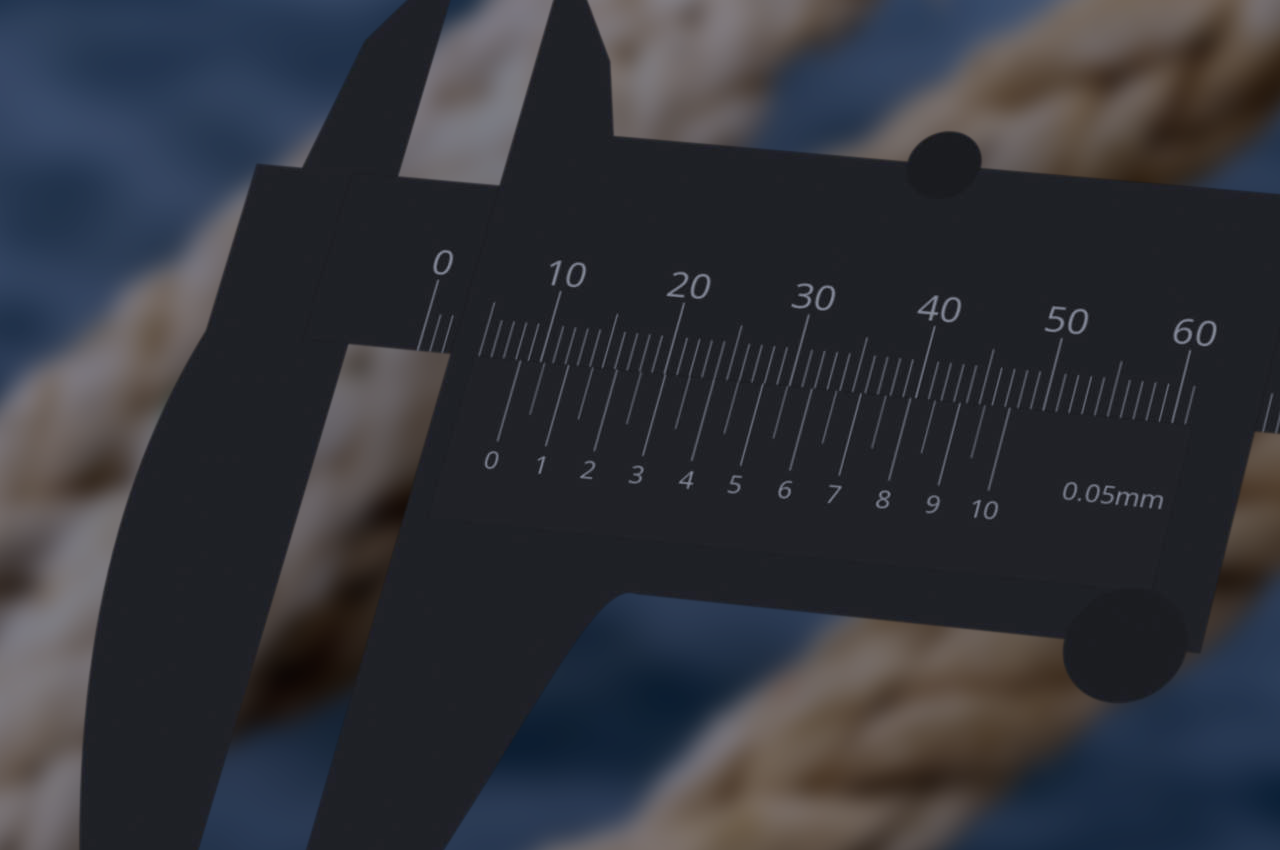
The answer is 8.4 mm
